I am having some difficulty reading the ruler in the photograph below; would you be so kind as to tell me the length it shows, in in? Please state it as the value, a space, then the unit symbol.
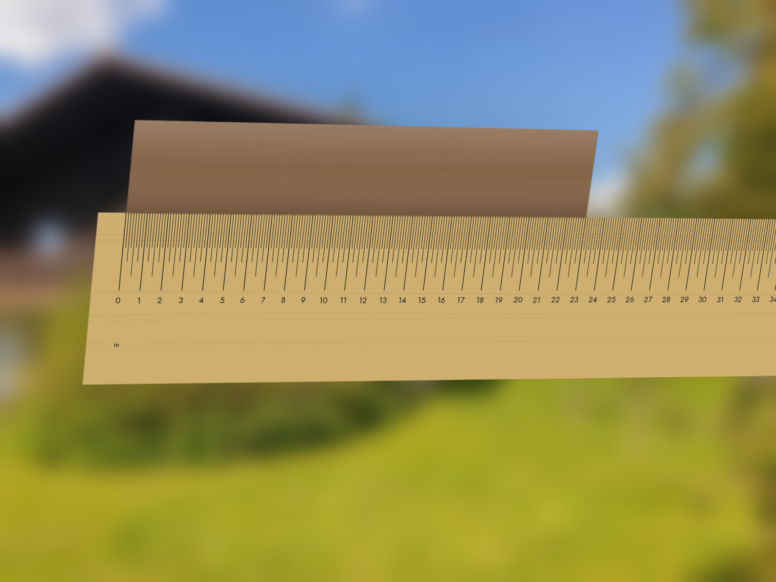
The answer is 23 in
